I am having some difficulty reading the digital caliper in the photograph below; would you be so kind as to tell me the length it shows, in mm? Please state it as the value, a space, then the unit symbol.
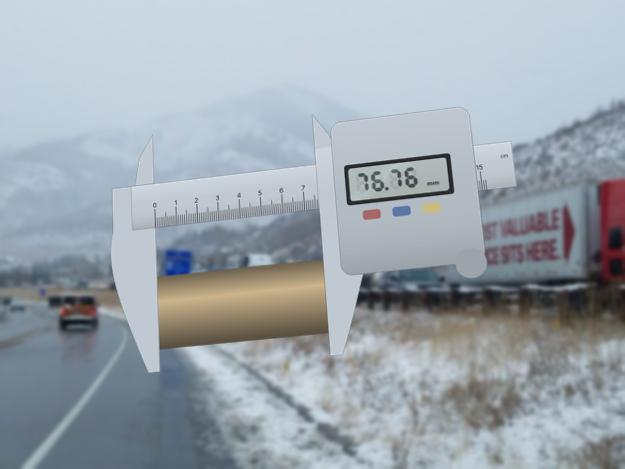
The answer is 76.76 mm
